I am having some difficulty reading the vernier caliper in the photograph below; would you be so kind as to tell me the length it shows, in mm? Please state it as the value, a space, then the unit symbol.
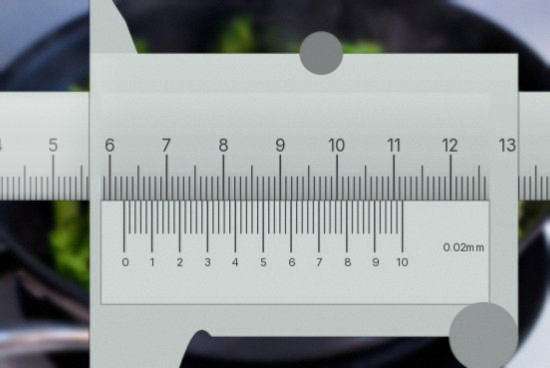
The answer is 62.5 mm
